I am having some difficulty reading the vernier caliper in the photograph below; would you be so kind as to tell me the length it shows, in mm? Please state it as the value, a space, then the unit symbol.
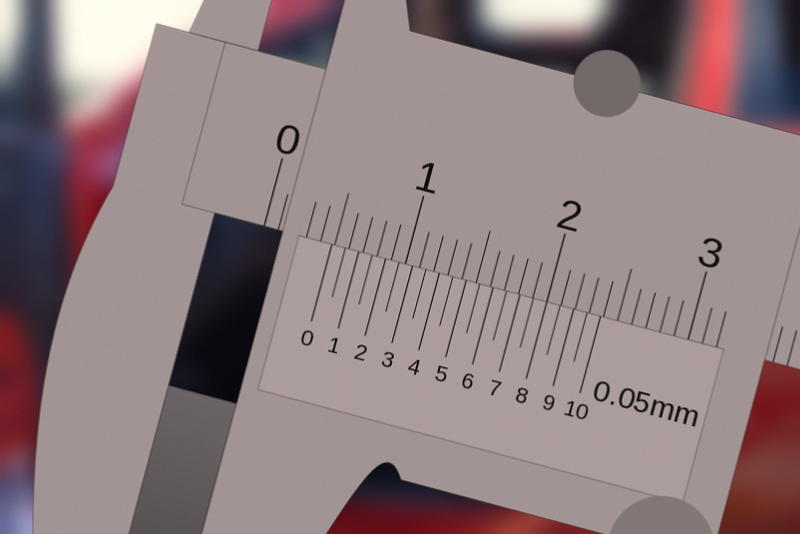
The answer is 4.8 mm
